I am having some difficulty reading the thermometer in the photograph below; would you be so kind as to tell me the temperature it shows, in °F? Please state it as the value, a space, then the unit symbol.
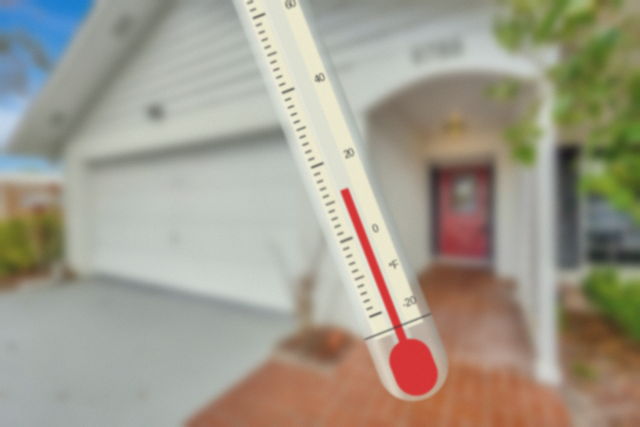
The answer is 12 °F
